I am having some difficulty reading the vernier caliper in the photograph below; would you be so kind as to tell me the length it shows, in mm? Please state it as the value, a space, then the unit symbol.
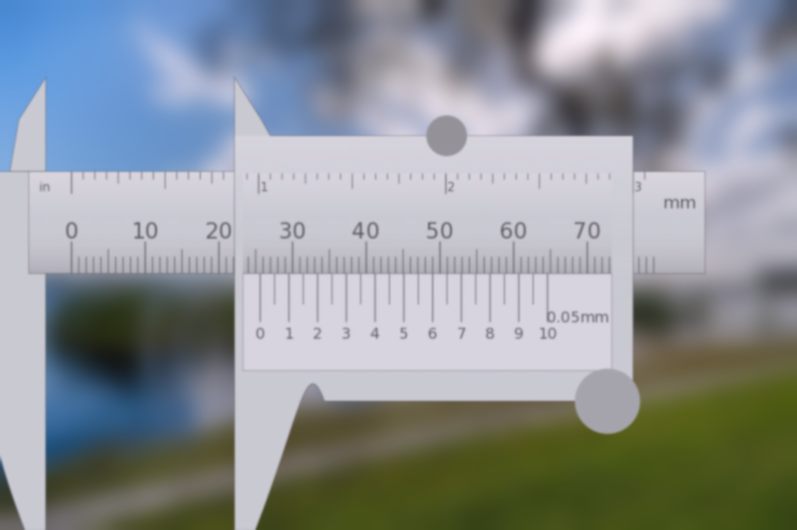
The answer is 25.6 mm
